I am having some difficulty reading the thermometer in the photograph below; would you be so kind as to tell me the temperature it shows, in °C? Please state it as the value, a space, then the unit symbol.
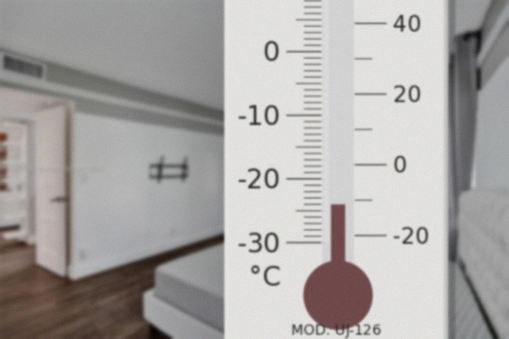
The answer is -24 °C
